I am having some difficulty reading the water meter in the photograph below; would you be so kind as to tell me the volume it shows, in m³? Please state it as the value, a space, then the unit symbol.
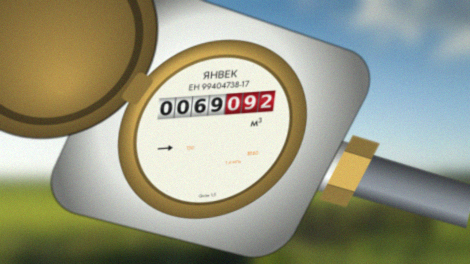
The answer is 69.092 m³
